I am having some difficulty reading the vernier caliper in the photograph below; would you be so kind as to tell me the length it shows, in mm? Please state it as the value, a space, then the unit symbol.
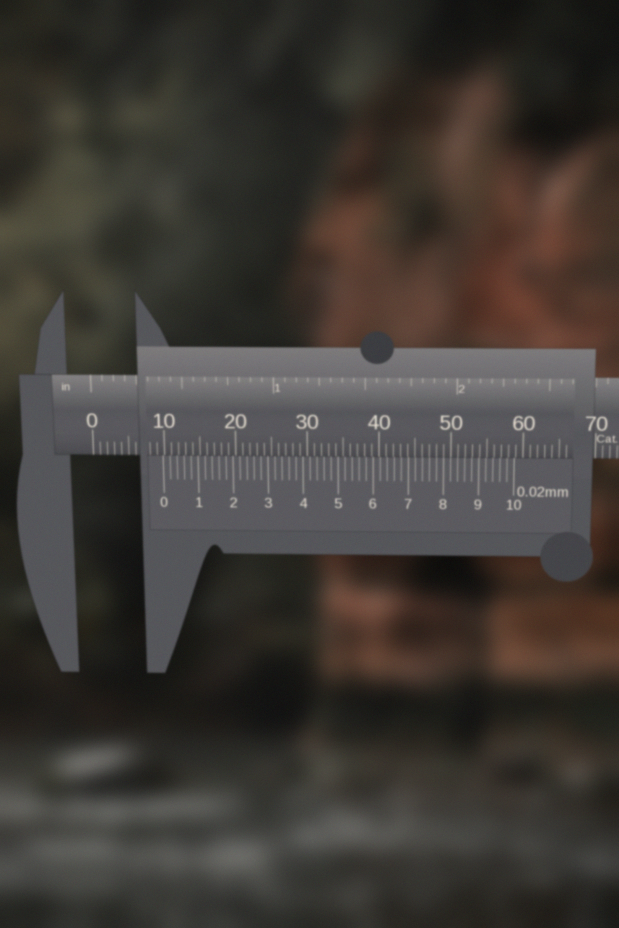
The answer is 9.8 mm
